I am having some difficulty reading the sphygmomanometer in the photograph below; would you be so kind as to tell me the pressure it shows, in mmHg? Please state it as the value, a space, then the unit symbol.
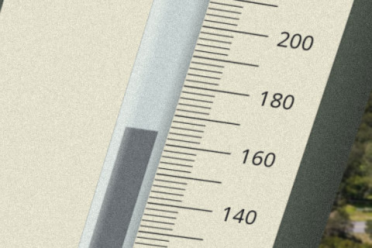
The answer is 164 mmHg
